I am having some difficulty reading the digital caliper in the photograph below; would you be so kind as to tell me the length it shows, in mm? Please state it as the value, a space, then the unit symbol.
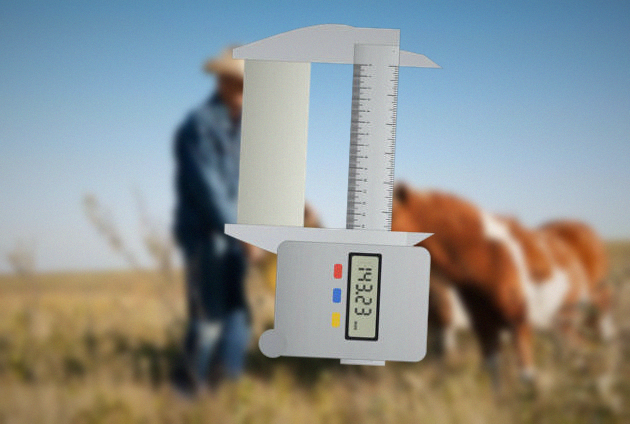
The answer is 143.23 mm
